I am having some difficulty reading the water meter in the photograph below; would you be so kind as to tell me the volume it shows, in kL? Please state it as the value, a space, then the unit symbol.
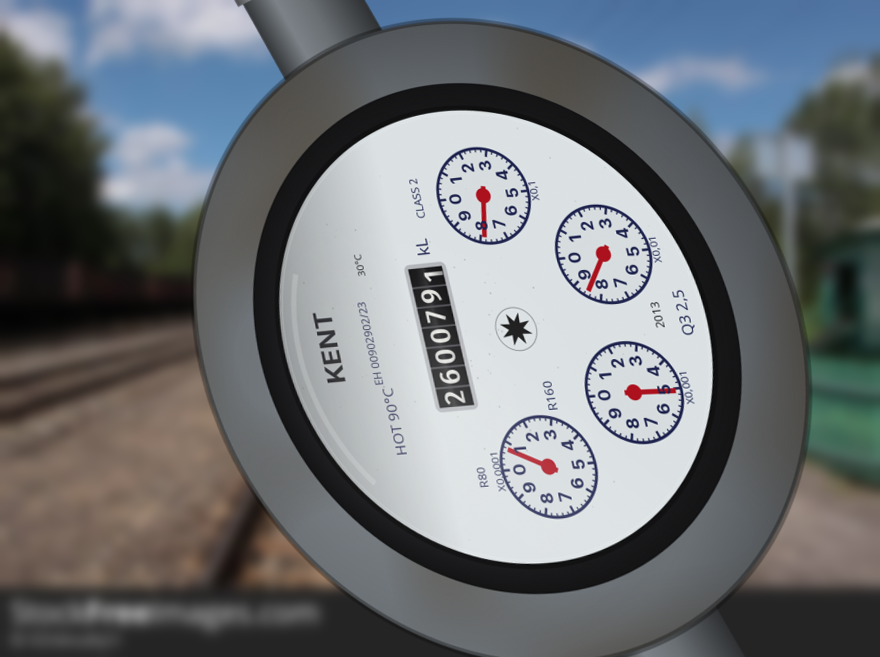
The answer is 2600790.7850 kL
